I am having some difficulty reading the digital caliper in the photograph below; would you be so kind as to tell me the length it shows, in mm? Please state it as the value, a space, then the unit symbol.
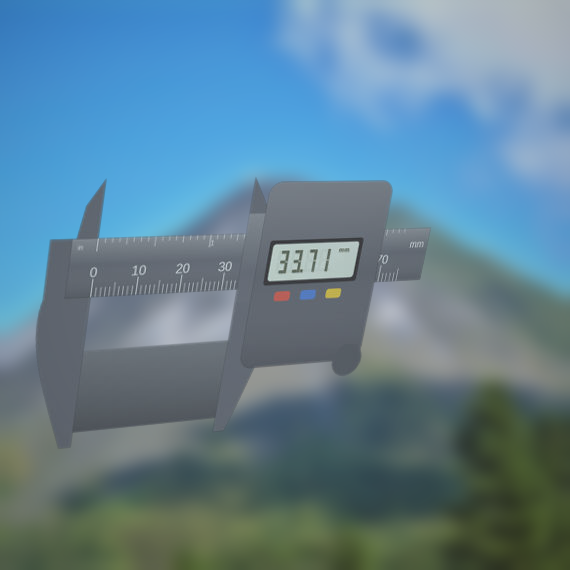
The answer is 33.71 mm
